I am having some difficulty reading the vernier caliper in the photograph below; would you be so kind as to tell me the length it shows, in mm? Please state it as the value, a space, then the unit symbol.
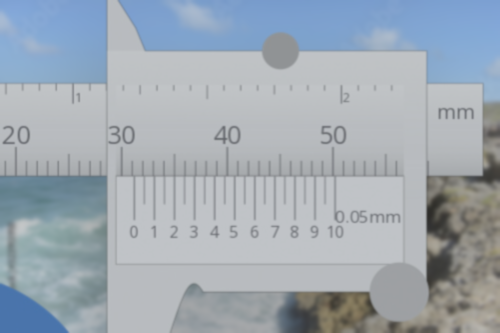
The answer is 31.2 mm
